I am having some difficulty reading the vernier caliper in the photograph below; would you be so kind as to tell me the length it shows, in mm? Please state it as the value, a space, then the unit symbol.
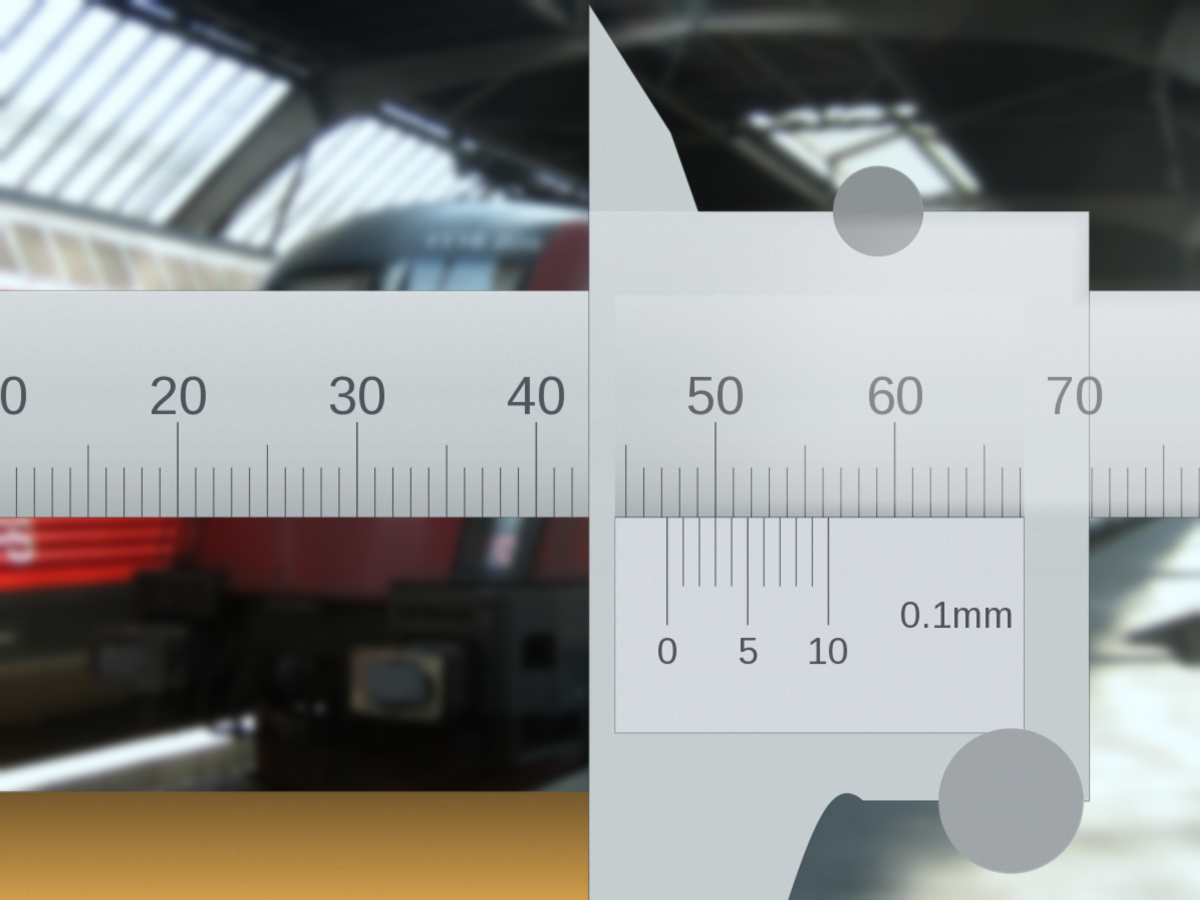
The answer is 47.3 mm
